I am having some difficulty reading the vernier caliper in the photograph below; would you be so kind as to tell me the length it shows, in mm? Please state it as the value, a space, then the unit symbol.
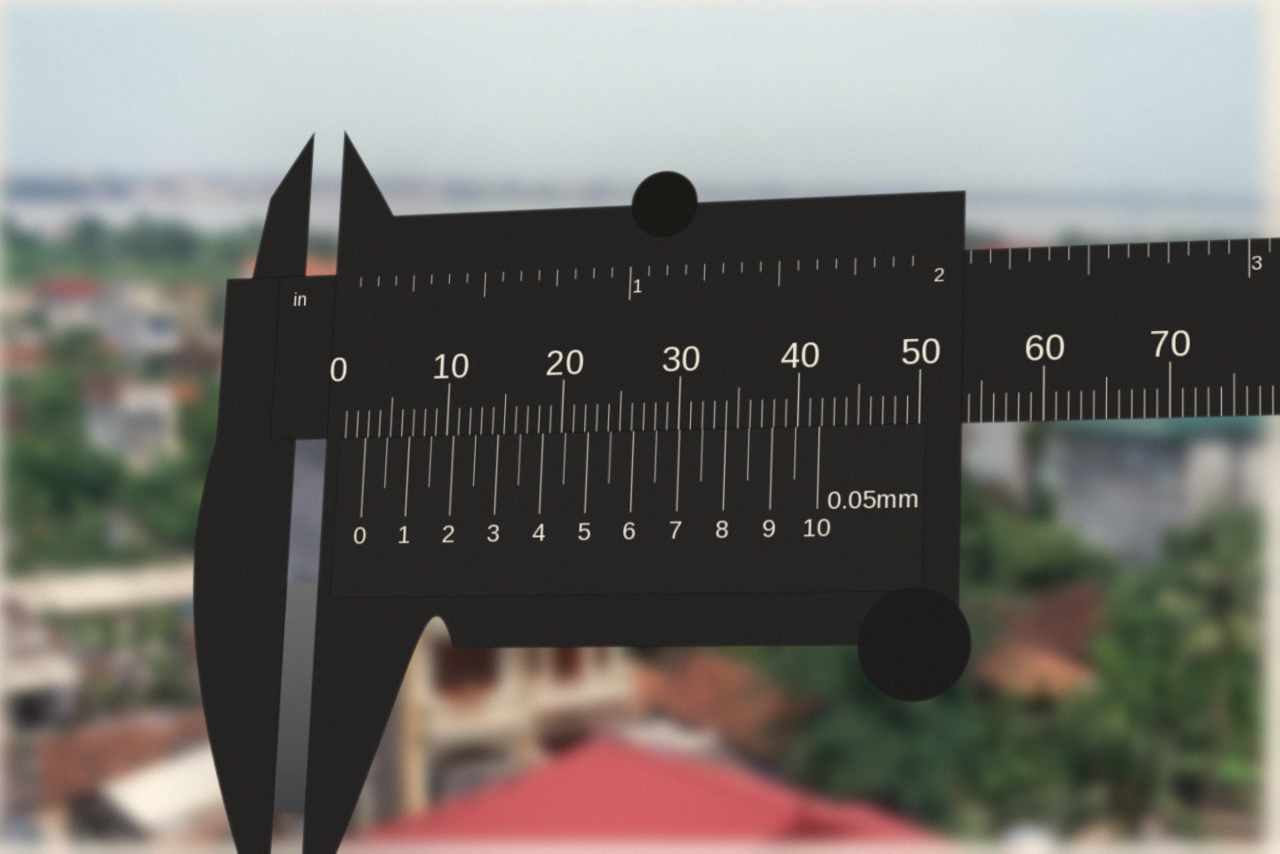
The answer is 2.8 mm
